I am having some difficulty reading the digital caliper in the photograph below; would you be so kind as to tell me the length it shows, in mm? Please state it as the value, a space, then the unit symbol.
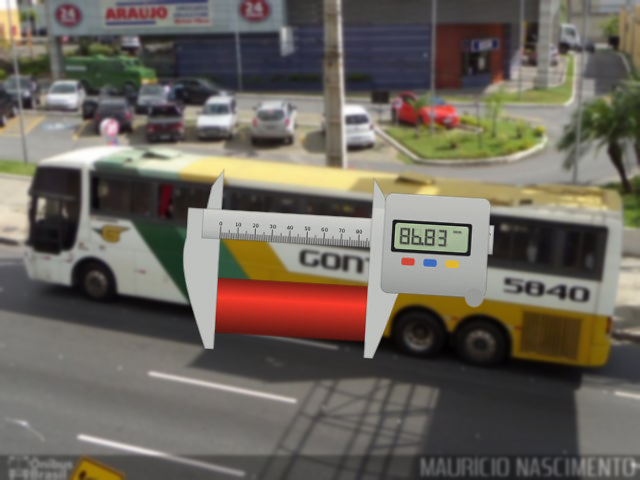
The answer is 86.83 mm
